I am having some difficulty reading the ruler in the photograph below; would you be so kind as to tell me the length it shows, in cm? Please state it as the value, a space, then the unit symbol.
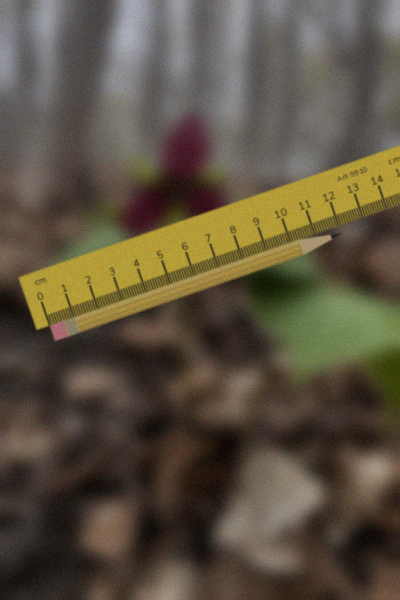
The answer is 12 cm
